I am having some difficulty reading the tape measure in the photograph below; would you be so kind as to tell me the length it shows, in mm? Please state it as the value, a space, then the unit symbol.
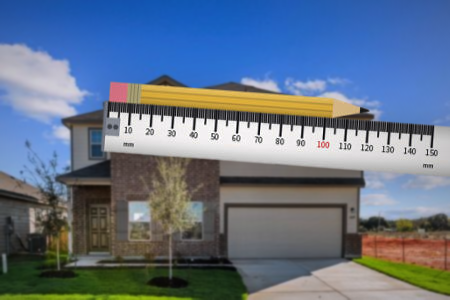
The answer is 120 mm
